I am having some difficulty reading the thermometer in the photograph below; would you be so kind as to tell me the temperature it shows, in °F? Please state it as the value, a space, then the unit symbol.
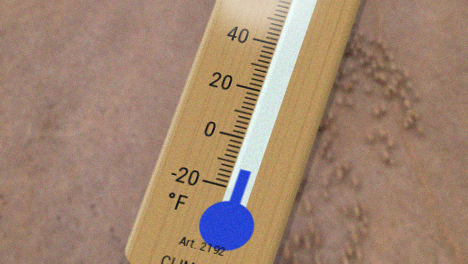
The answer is -12 °F
